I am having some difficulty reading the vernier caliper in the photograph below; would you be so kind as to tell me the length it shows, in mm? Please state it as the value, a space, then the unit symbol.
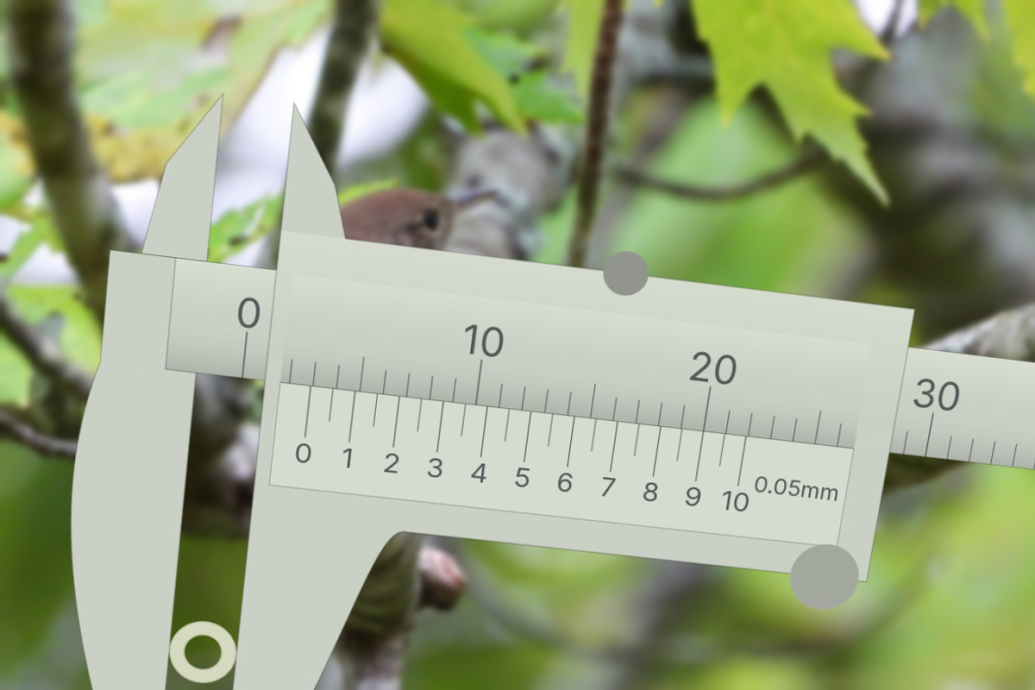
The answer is 2.90 mm
